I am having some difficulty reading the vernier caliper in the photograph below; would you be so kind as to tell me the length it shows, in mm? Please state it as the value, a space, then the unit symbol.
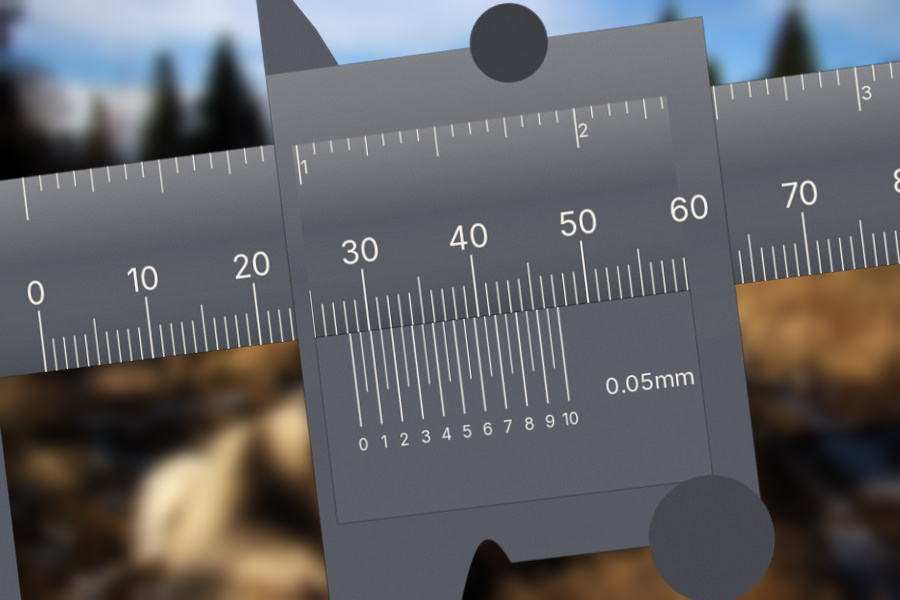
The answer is 28.2 mm
